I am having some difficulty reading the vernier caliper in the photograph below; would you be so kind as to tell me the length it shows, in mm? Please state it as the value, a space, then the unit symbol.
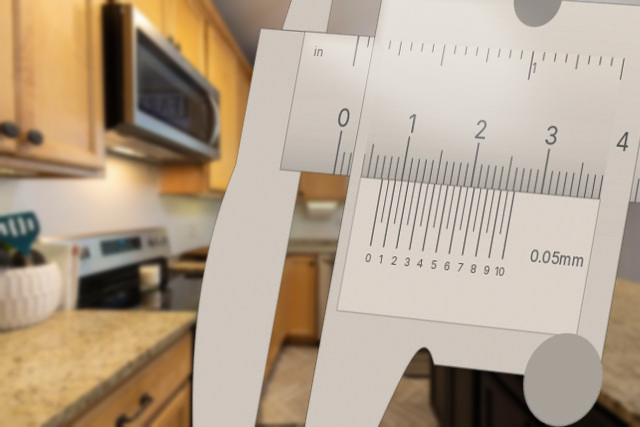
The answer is 7.2 mm
